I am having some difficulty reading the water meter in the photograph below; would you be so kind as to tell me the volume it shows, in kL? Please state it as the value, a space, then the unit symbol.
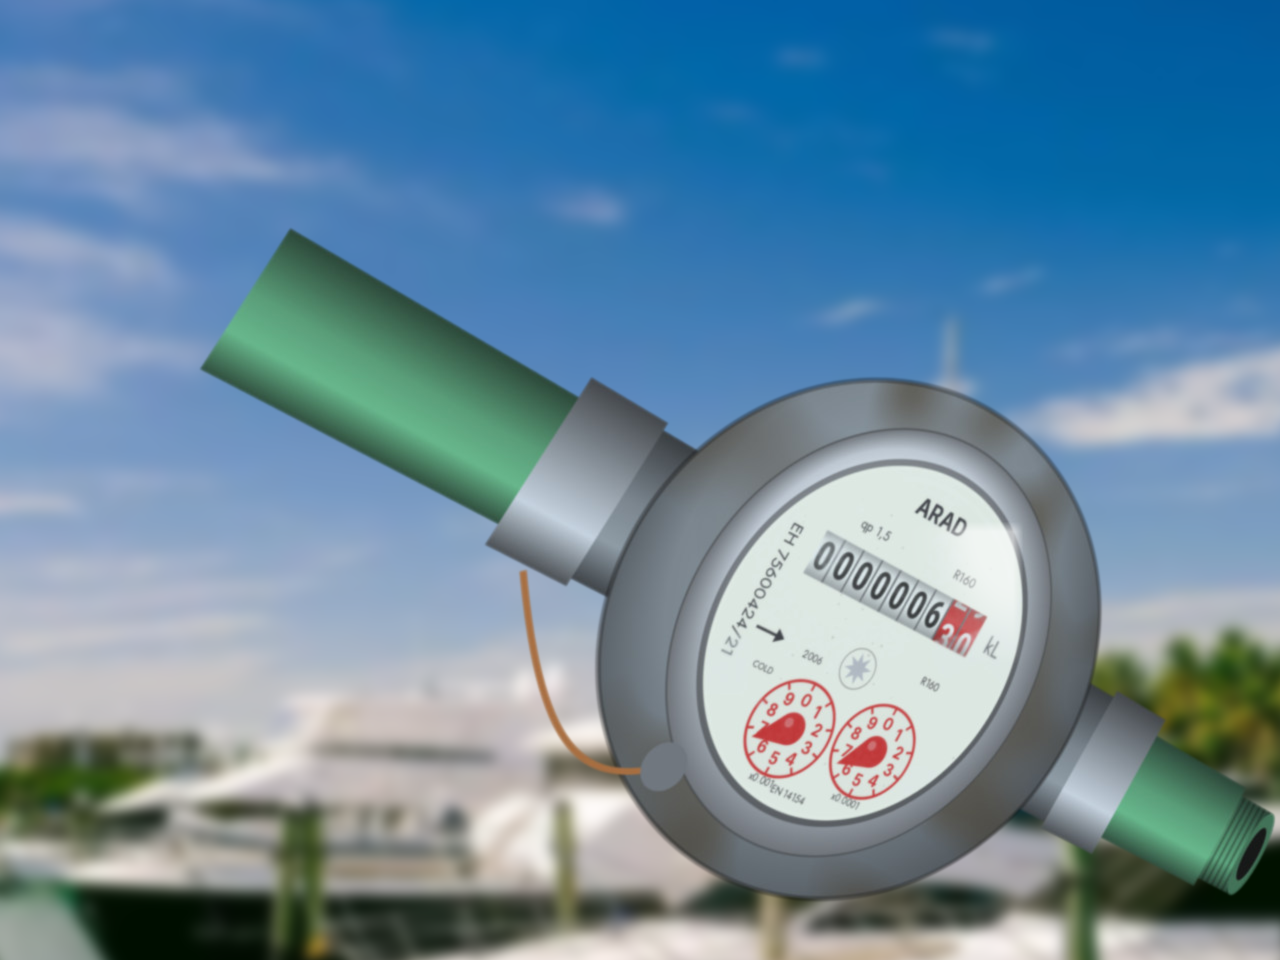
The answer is 6.2966 kL
